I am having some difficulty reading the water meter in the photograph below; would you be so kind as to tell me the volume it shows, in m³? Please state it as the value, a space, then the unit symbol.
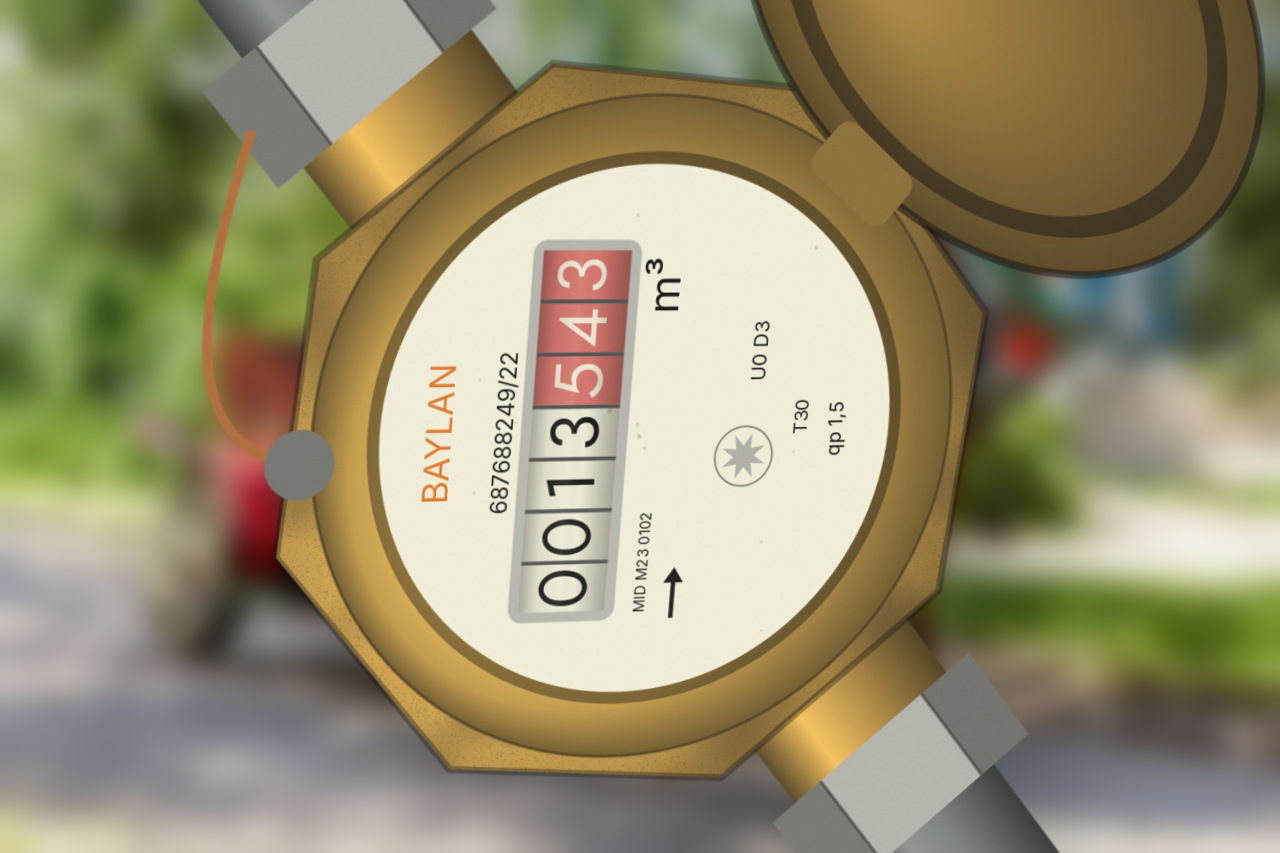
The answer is 13.543 m³
